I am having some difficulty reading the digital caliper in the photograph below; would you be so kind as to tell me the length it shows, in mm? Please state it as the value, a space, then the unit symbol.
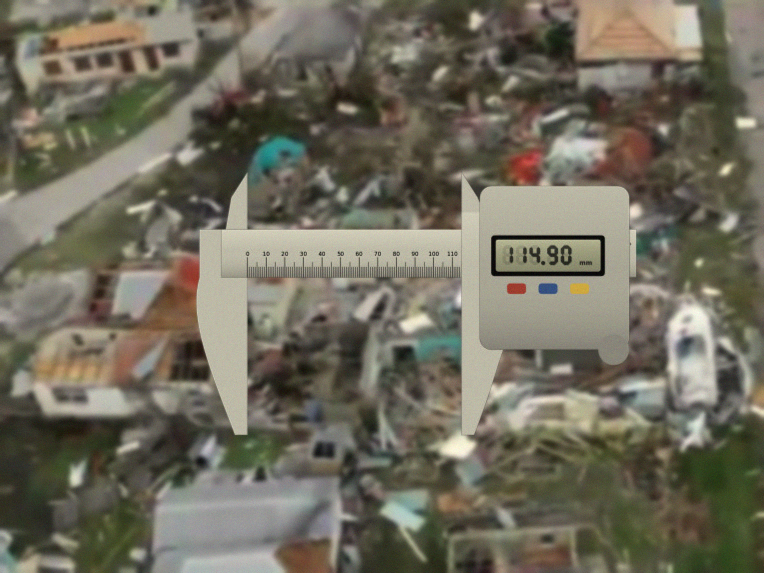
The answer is 114.90 mm
